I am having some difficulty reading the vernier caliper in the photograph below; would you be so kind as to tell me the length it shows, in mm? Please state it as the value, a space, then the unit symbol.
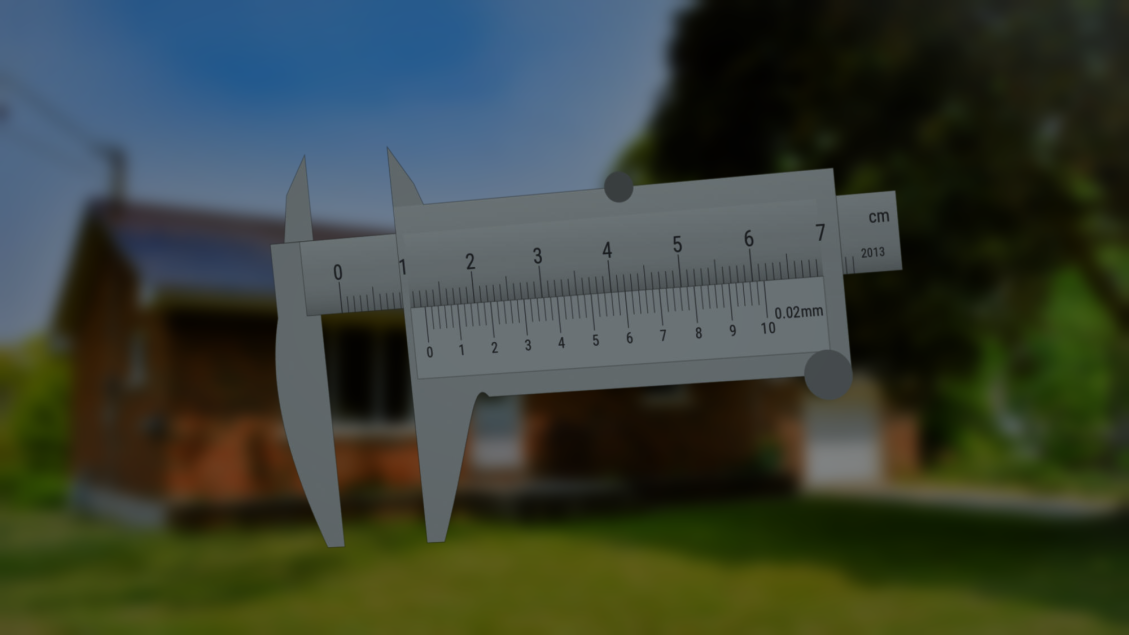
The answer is 12.6 mm
